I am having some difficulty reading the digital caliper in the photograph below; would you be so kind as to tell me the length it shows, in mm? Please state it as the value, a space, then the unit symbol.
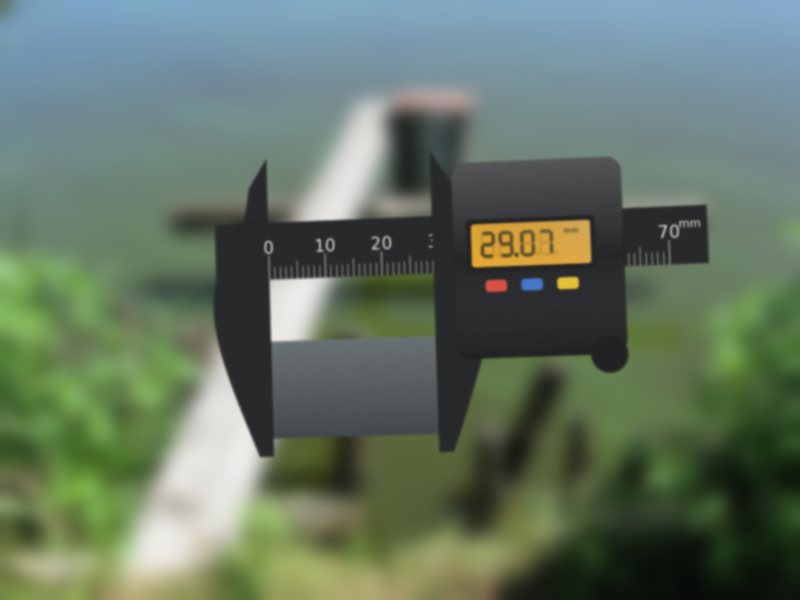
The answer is 29.07 mm
